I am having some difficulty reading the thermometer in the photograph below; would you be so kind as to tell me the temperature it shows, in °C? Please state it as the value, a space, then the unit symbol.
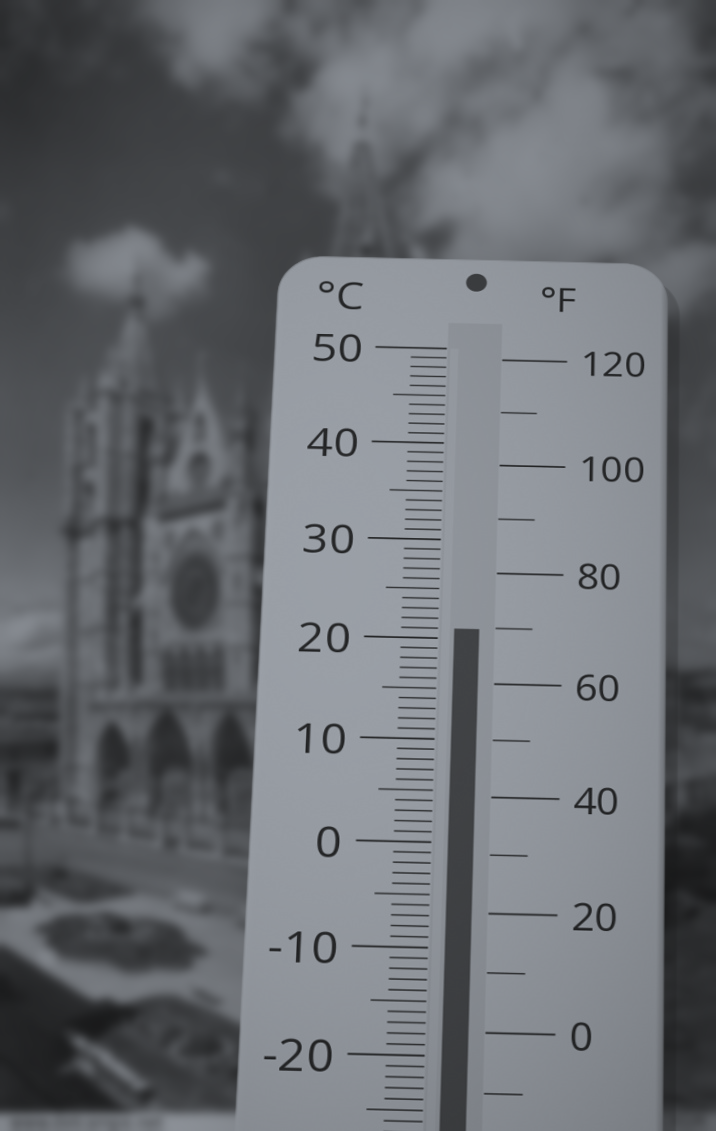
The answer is 21 °C
